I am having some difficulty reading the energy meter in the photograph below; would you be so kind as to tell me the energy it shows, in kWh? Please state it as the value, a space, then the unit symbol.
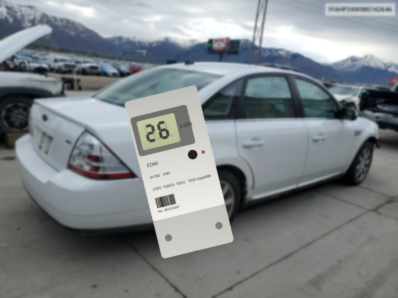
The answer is 26 kWh
